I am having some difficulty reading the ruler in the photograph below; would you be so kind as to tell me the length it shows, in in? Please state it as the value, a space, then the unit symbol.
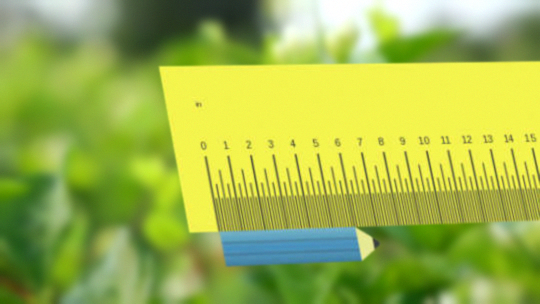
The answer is 7 in
